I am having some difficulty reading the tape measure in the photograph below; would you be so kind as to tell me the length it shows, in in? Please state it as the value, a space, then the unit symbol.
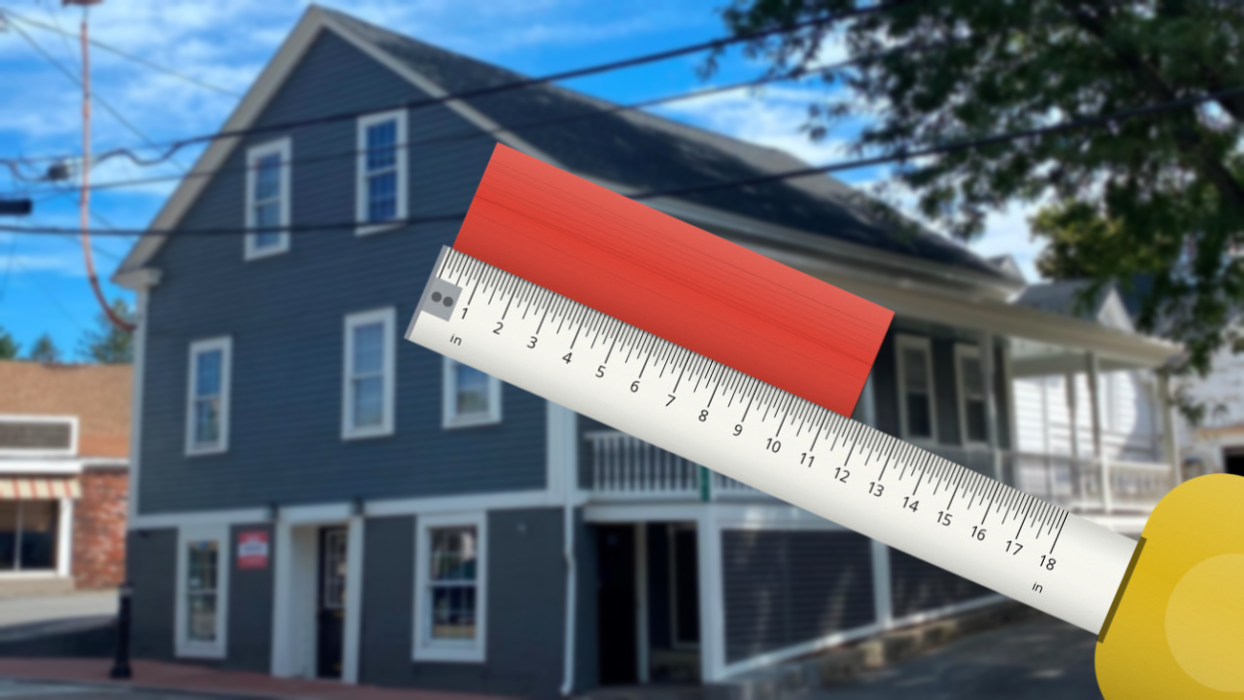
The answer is 11.625 in
